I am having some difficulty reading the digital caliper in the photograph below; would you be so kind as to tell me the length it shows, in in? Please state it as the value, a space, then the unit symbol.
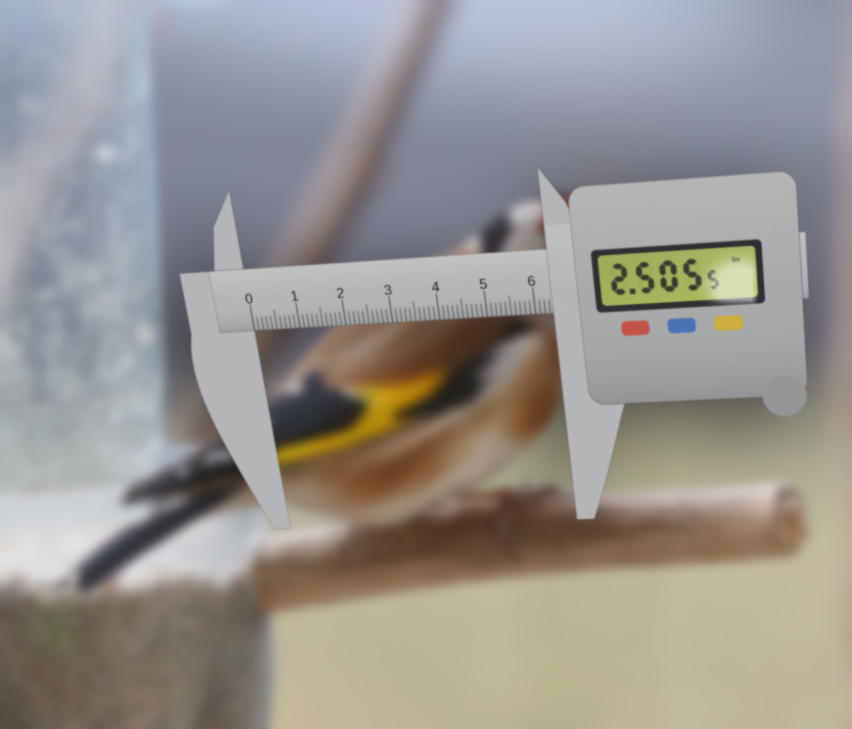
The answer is 2.5055 in
